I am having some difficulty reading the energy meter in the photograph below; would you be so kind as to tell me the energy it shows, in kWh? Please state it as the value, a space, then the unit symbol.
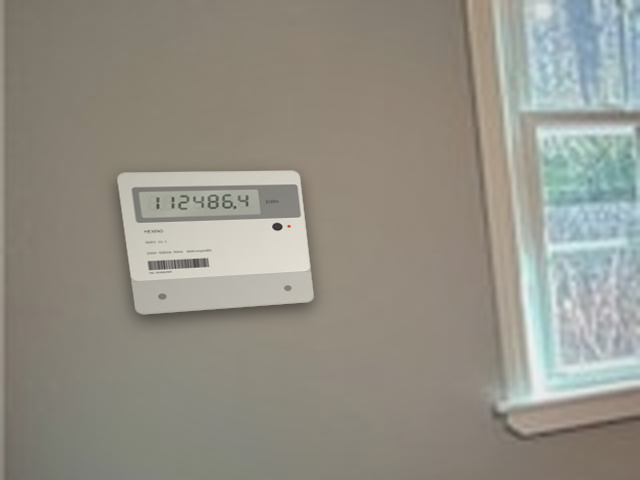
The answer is 112486.4 kWh
